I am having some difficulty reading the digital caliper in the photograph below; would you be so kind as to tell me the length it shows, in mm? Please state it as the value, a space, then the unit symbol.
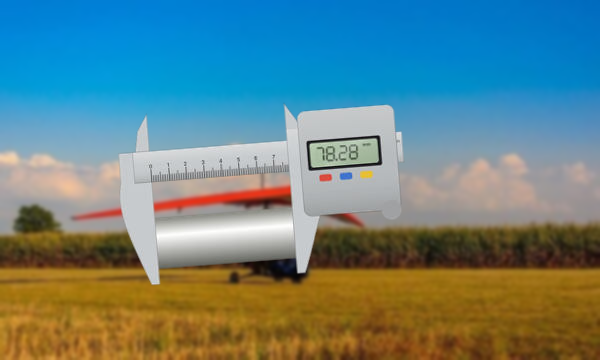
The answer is 78.28 mm
